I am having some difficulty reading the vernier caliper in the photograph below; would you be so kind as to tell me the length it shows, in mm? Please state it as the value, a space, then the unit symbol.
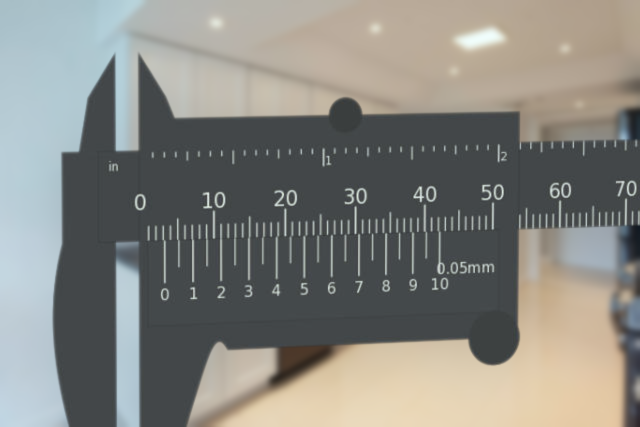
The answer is 3.2 mm
